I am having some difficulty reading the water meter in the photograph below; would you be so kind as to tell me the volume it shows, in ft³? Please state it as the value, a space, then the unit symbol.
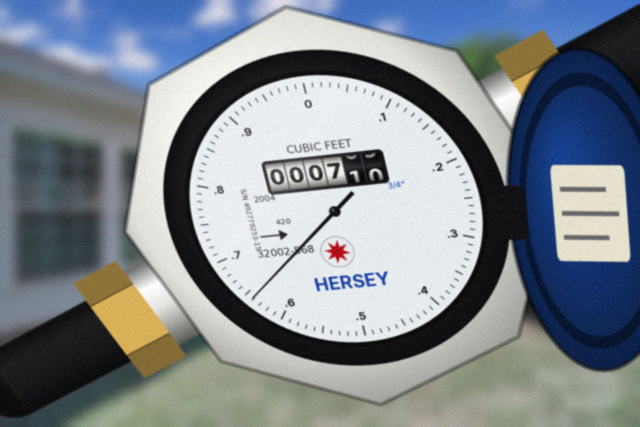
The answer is 709.64 ft³
